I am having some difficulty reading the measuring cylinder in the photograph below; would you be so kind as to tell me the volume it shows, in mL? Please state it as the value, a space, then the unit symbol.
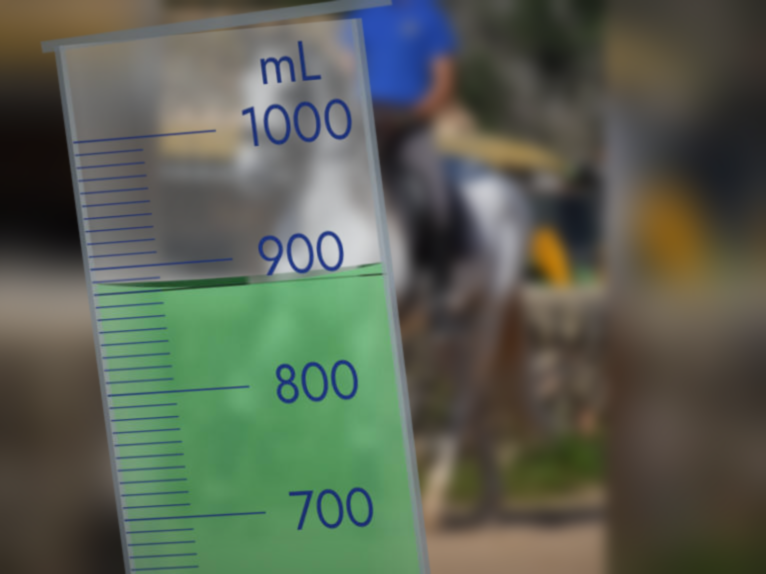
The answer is 880 mL
